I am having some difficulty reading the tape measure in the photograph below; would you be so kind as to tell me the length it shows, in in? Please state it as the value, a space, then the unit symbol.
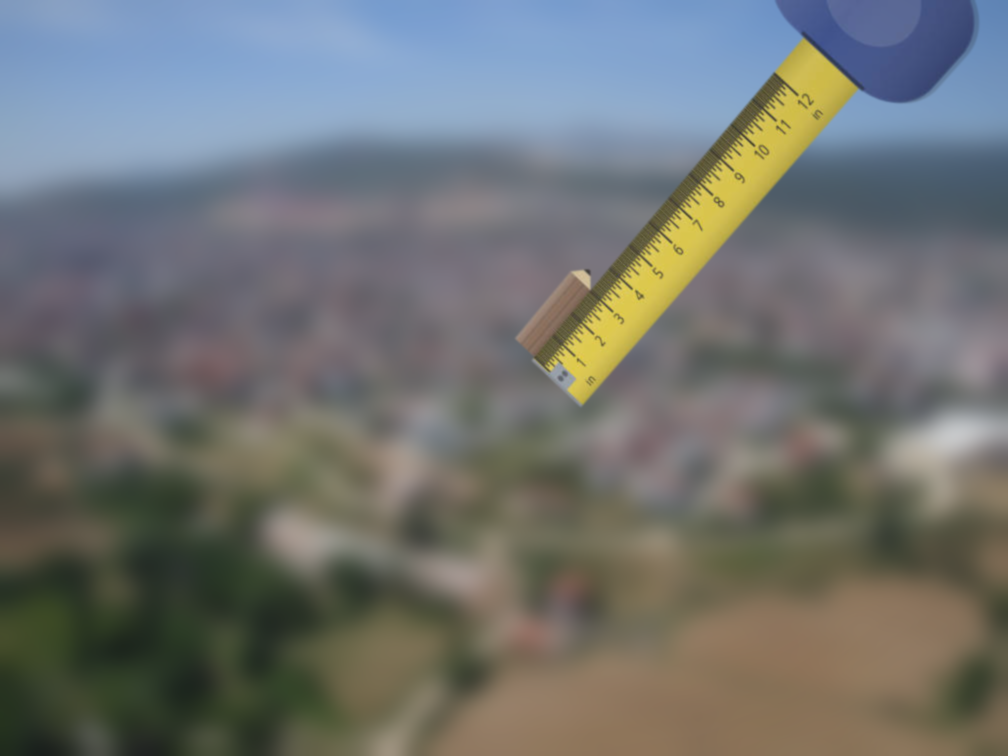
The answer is 3.5 in
